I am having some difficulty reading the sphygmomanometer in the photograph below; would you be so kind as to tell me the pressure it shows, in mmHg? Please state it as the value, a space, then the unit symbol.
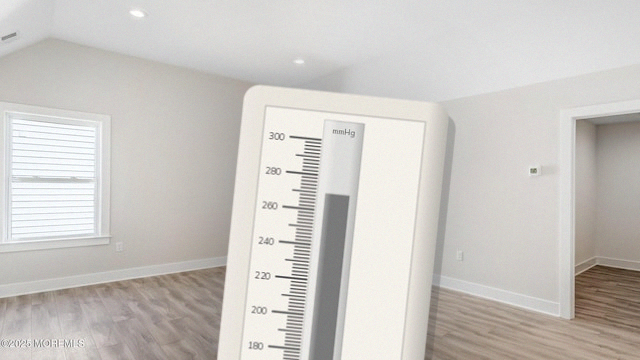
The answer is 270 mmHg
